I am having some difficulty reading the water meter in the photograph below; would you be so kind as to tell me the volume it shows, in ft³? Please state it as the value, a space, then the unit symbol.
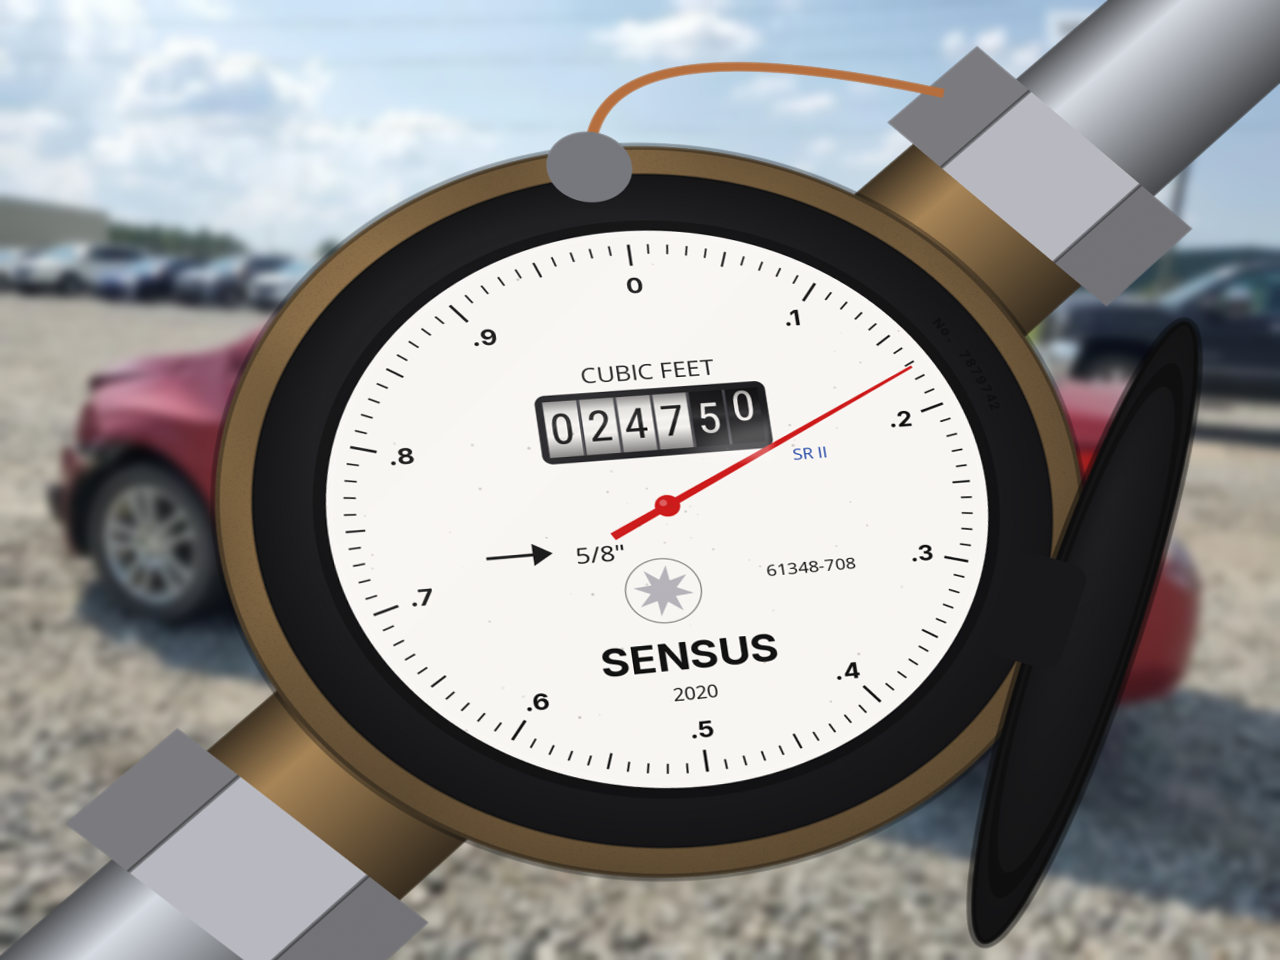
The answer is 24750.17 ft³
